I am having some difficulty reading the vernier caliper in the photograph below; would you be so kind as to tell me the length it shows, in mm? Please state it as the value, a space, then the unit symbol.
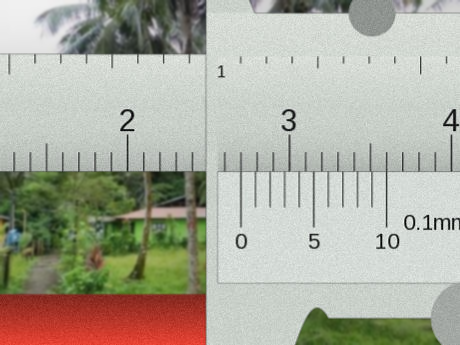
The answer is 27.0 mm
